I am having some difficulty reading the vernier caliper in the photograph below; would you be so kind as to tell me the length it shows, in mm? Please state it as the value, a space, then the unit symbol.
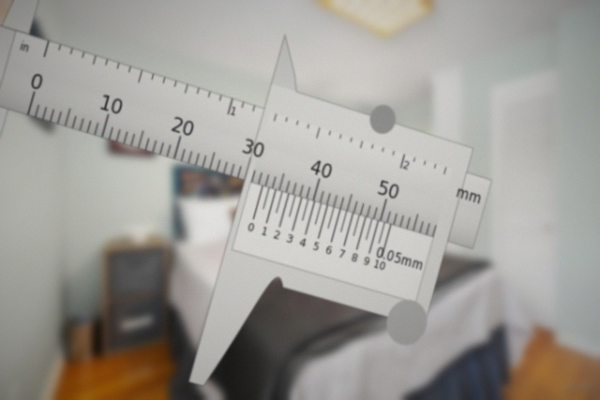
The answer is 32.6 mm
